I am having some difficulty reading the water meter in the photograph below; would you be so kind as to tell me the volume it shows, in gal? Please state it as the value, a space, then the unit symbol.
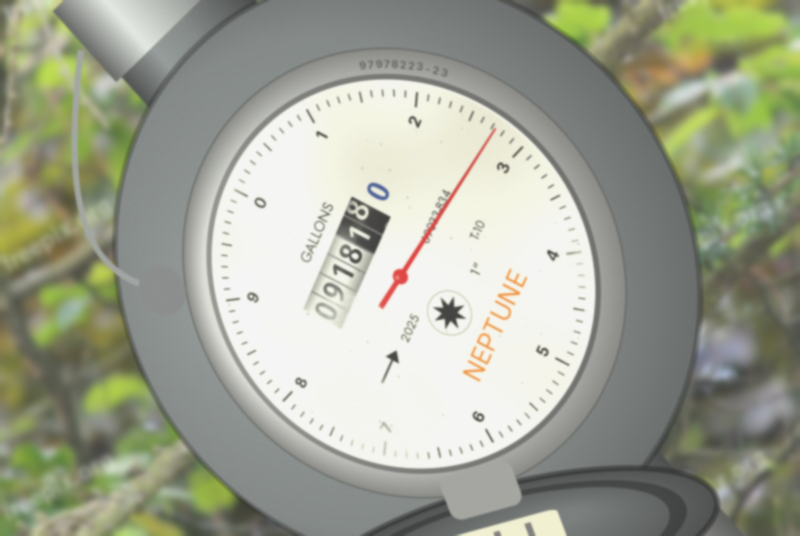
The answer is 918182.7 gal
